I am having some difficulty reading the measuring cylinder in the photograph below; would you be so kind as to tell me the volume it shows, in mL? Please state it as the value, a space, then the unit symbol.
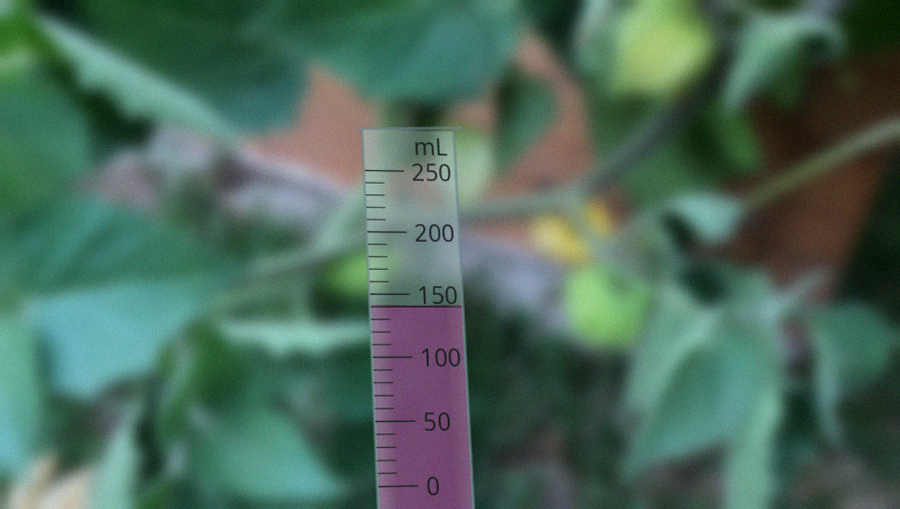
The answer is 140 mL
